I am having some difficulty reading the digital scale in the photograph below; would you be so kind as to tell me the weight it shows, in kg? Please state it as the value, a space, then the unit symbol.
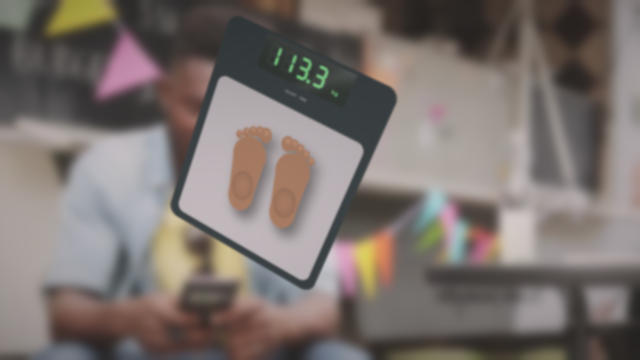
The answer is 113.3 kg
